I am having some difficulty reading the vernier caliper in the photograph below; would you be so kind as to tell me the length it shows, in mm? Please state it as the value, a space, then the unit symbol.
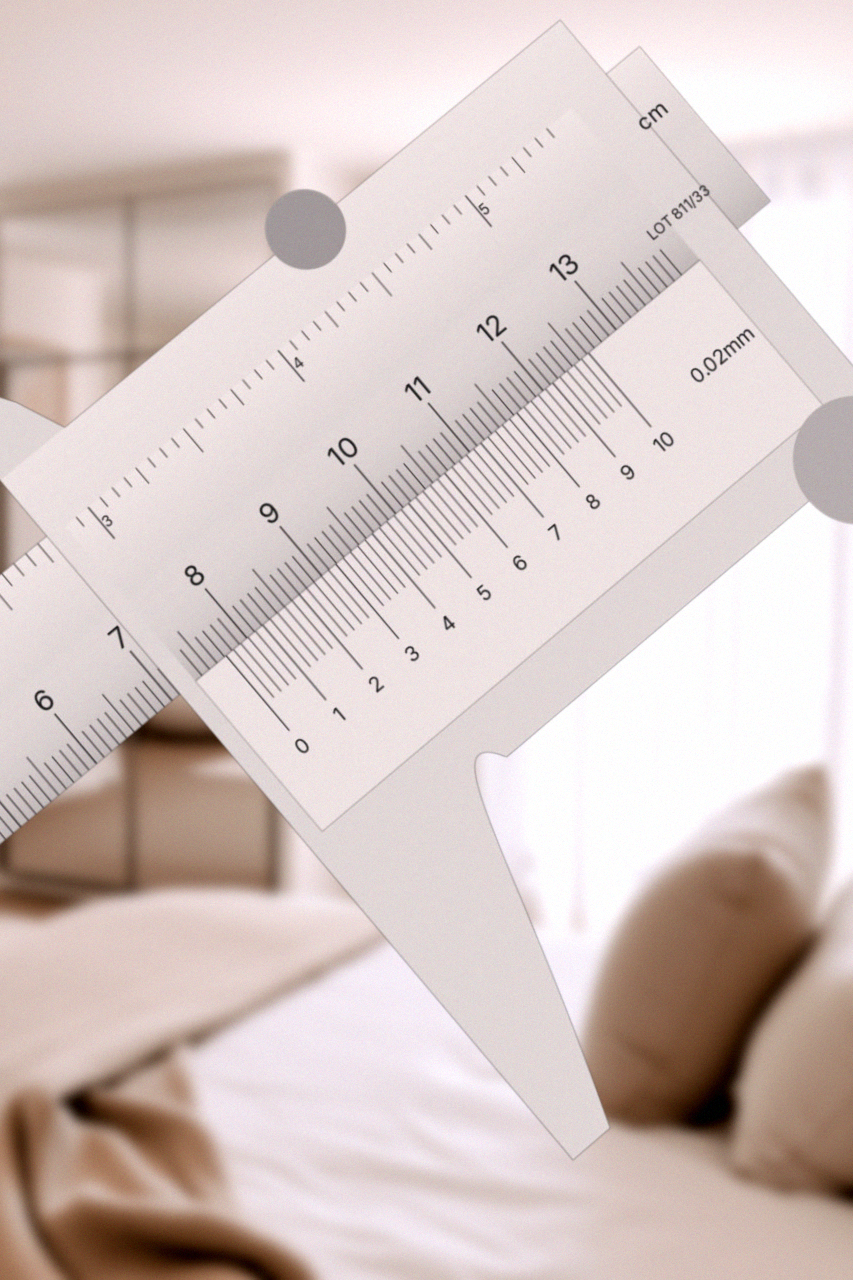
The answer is 77.2 mm
